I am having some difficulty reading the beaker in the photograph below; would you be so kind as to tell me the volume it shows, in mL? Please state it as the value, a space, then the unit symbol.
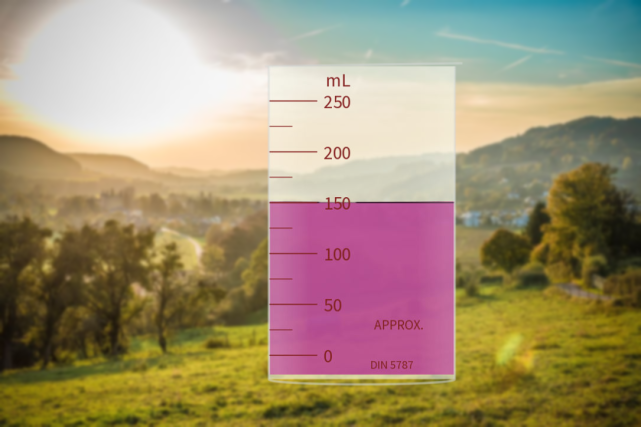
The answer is 150 mL
